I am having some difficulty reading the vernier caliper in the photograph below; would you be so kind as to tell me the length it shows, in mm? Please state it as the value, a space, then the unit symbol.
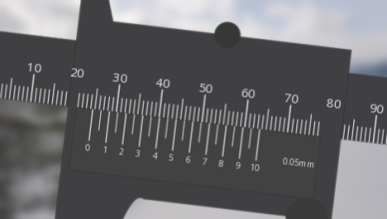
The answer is 24.5 mm
